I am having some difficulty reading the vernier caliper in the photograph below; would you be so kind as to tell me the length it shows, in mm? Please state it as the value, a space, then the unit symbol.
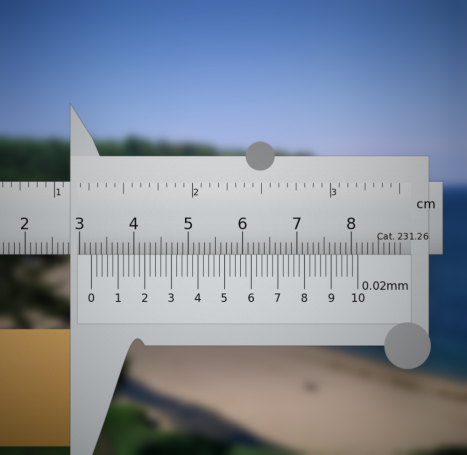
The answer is 32.2 mm
